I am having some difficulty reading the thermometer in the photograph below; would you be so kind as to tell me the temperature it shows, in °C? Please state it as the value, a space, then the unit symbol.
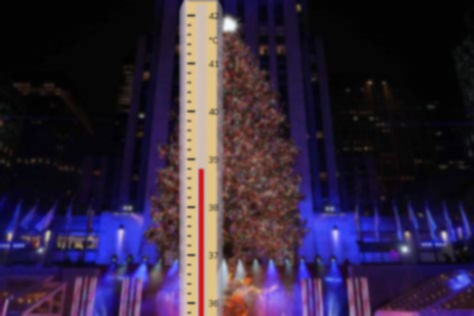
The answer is 38.8 °C
